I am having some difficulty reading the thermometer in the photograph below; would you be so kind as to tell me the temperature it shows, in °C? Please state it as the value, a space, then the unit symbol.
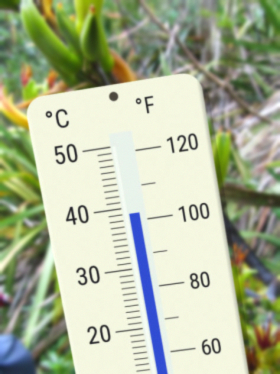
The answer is 39 °C
